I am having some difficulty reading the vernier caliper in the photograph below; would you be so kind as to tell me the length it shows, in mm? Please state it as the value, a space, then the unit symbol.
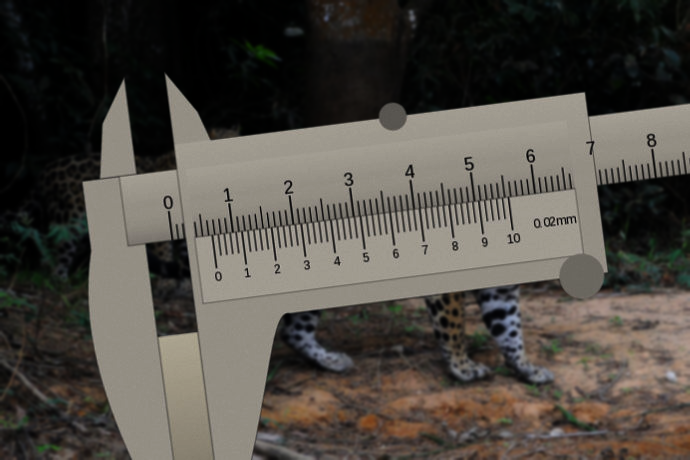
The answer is 6.6 mm
